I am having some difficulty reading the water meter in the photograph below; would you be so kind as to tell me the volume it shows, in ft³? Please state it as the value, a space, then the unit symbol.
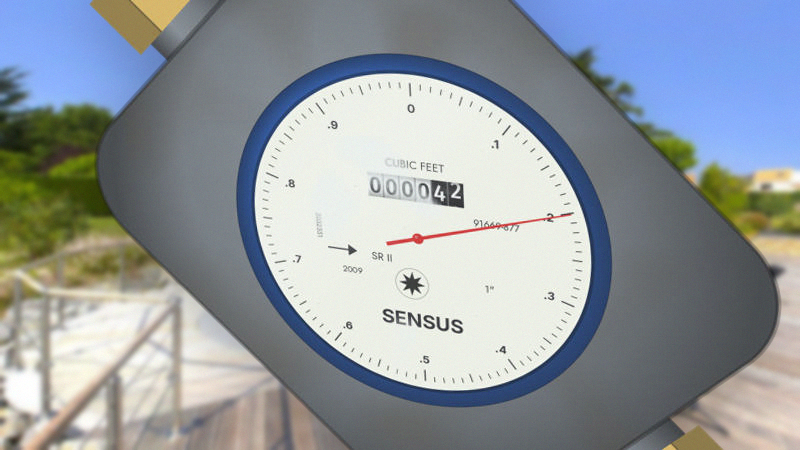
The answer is 42.20 ft³
